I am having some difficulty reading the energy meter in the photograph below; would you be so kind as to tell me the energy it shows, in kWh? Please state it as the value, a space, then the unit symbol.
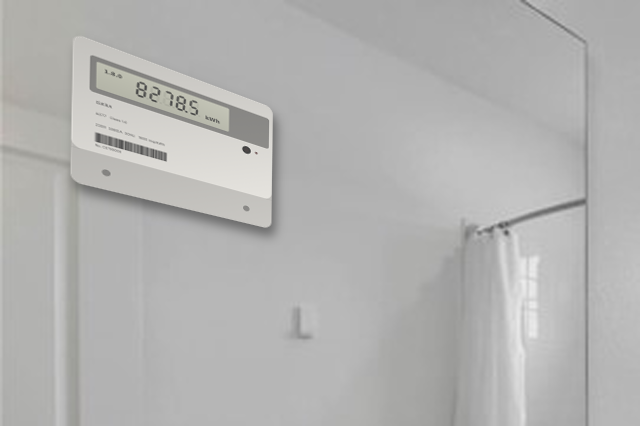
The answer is 8278.5 kWh
